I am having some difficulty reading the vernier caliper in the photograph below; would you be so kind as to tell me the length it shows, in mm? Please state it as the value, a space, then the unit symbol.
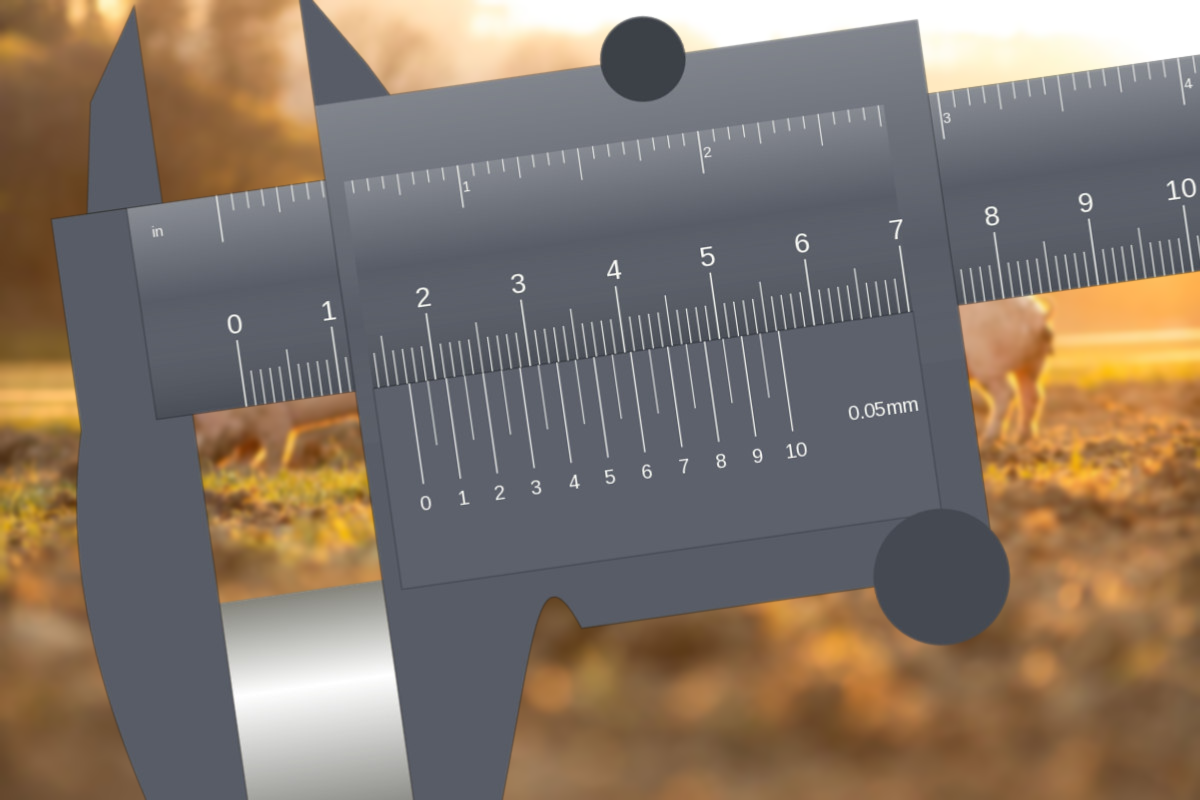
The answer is 17.2 mm
